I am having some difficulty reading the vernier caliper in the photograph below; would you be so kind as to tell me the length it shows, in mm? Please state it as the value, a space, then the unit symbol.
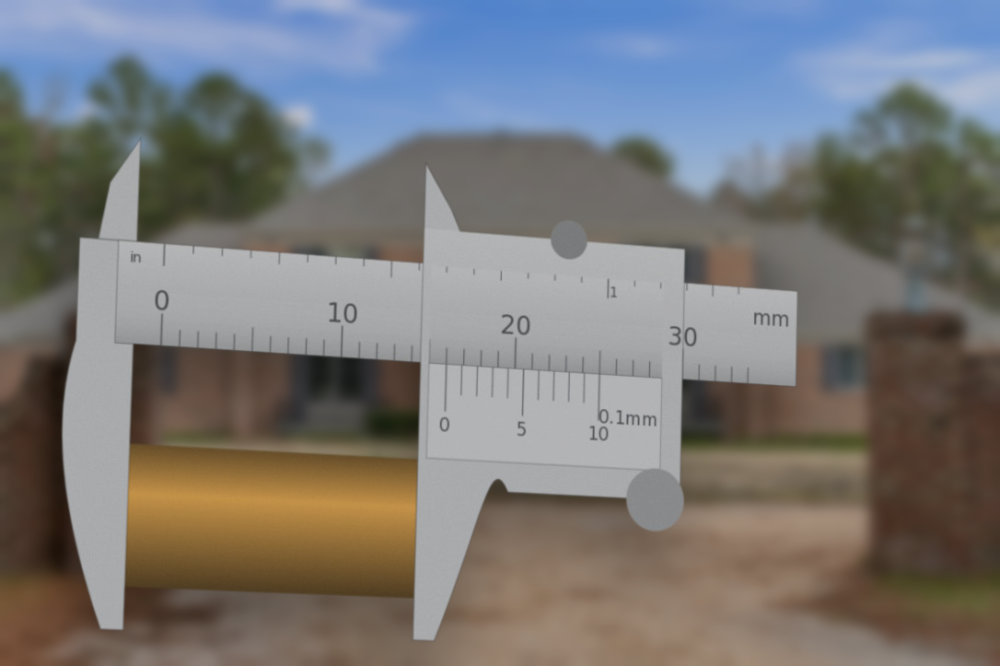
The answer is 16.0 mm
